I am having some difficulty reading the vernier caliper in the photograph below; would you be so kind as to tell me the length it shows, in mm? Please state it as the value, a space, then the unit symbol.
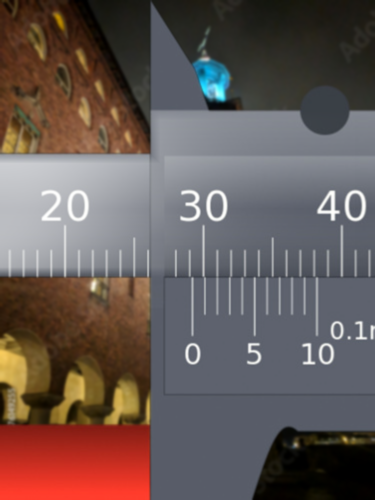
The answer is 29.2 mm
